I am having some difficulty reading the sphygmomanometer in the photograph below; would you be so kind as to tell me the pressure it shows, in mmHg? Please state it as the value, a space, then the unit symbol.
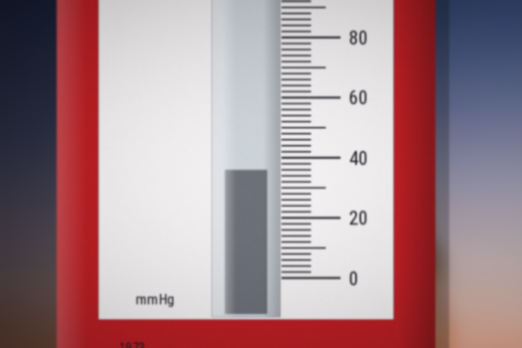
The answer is 36 mmHg
